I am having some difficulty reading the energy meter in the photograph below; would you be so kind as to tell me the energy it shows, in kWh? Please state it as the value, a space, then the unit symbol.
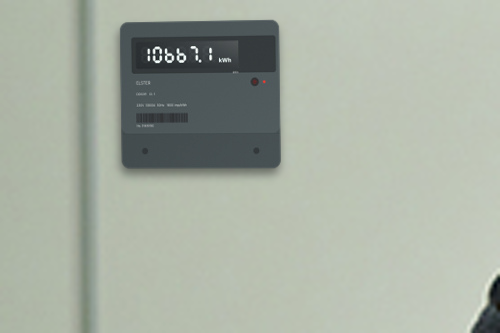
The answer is 10667.1 kWh
